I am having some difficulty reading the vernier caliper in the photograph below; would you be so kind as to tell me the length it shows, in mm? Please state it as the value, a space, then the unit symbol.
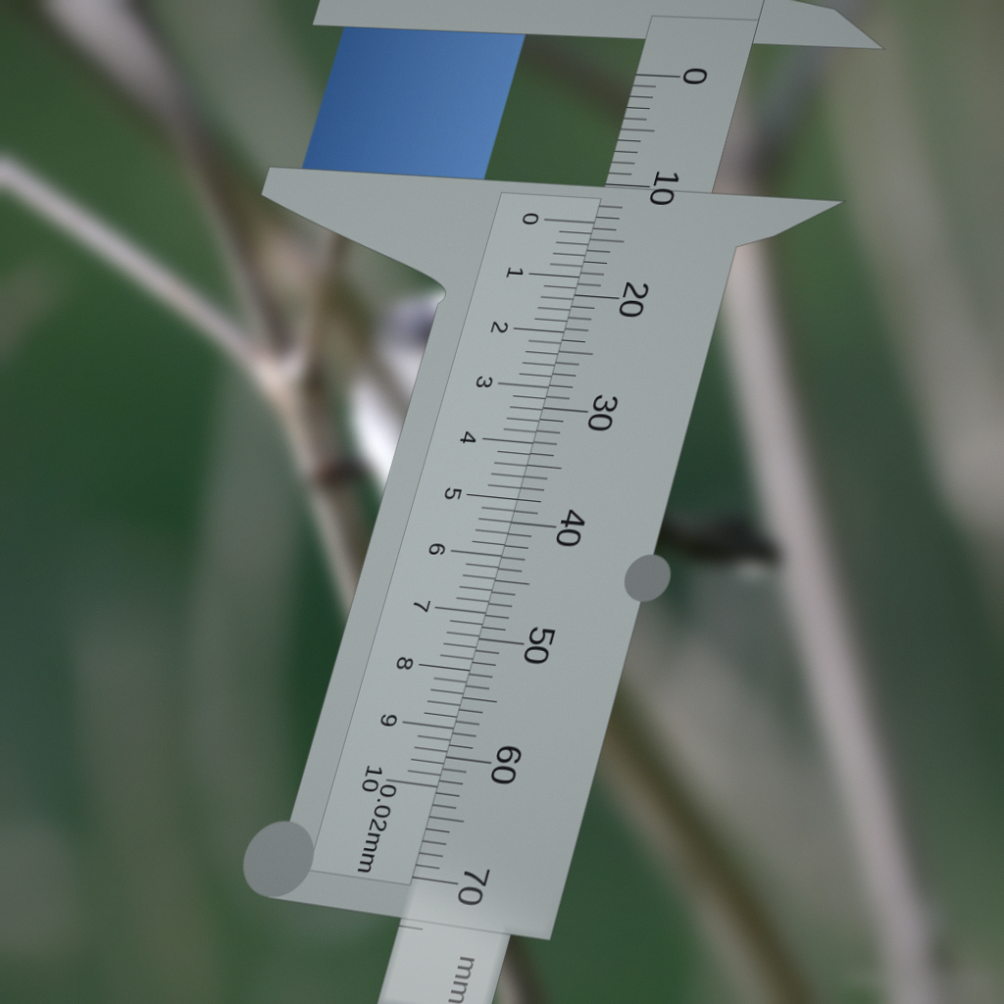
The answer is 13.5 mm
